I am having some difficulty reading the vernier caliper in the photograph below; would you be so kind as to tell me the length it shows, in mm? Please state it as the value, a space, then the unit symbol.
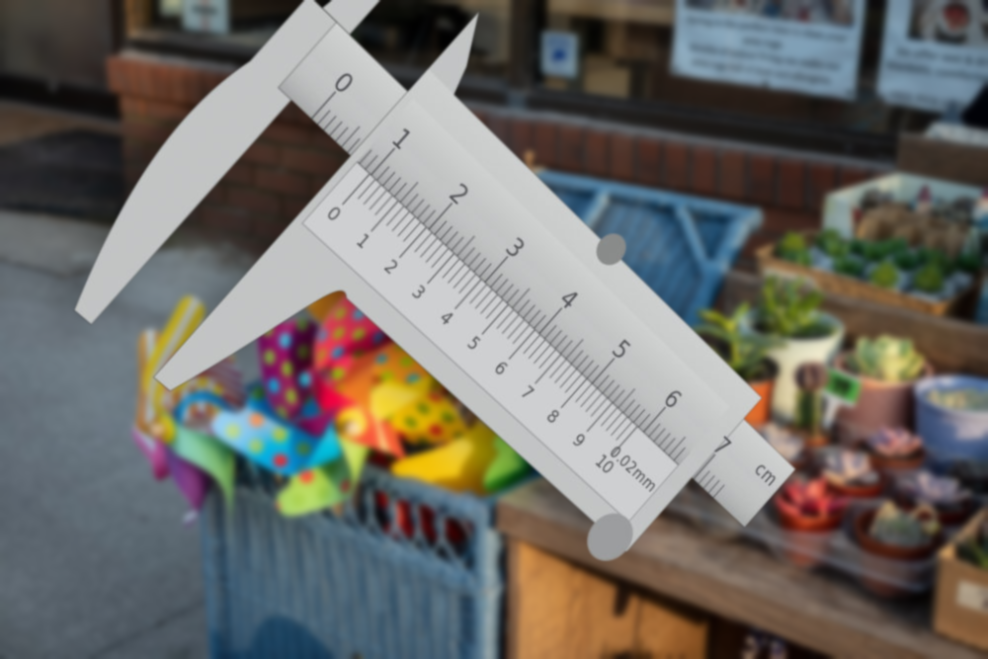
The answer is 9.8 mm
